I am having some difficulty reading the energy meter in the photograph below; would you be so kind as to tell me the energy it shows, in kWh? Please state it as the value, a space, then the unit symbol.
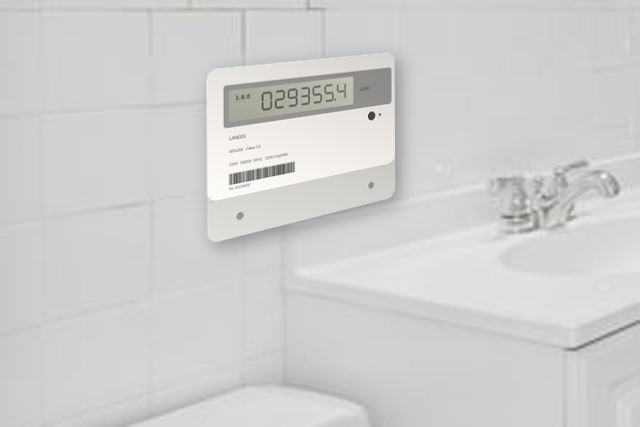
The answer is 29355.4 kWh
